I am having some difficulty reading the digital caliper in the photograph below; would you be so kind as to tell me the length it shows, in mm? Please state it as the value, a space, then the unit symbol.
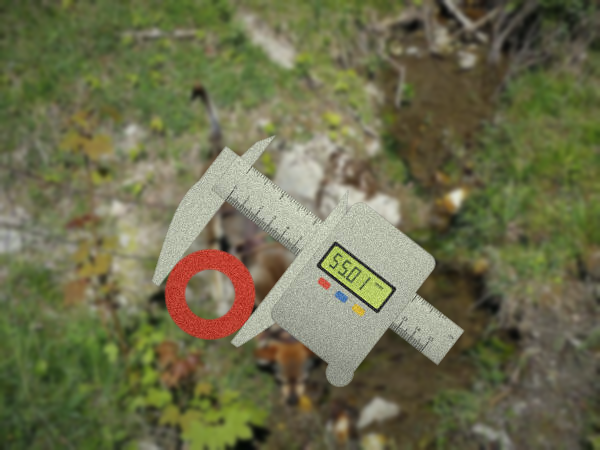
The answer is 55.01 mm
